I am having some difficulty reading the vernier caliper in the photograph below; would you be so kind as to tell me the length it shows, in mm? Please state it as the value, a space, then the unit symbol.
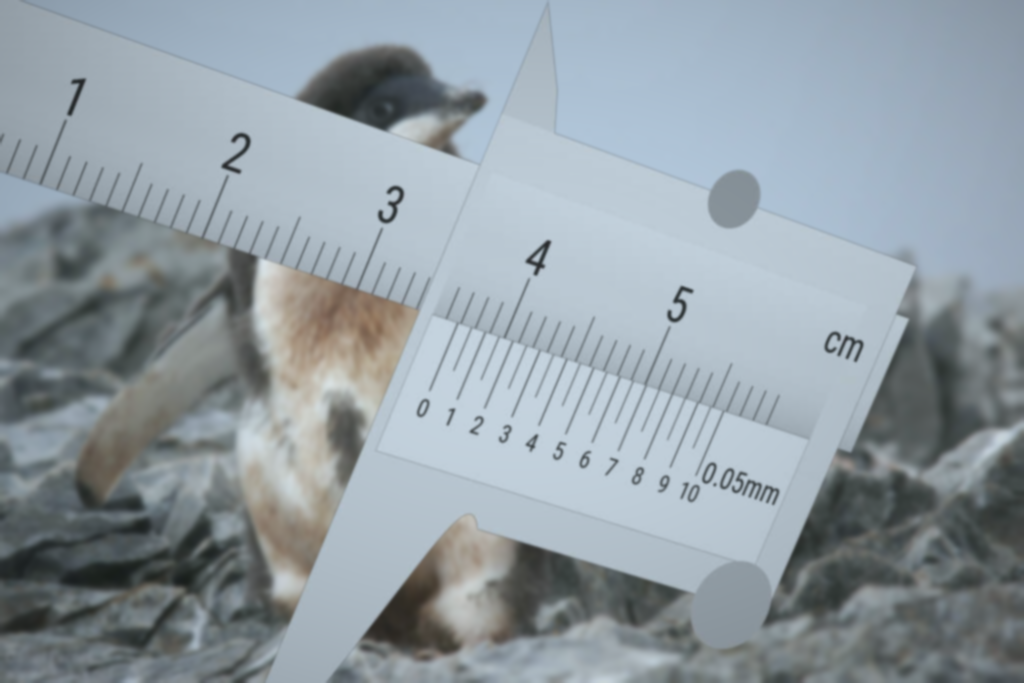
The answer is 36.8 mm
